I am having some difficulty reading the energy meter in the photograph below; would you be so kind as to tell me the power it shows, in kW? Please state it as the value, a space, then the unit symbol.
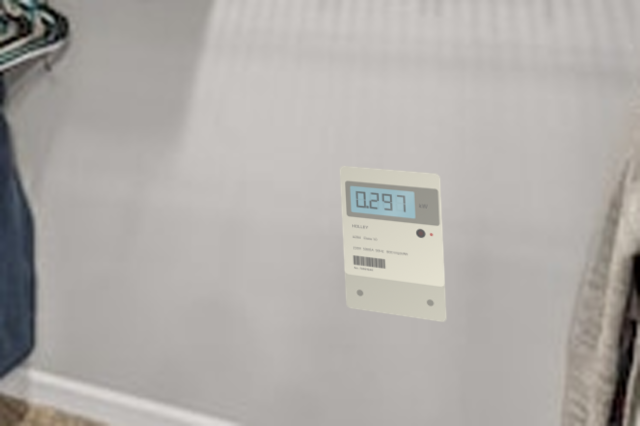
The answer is 0.297 kW
